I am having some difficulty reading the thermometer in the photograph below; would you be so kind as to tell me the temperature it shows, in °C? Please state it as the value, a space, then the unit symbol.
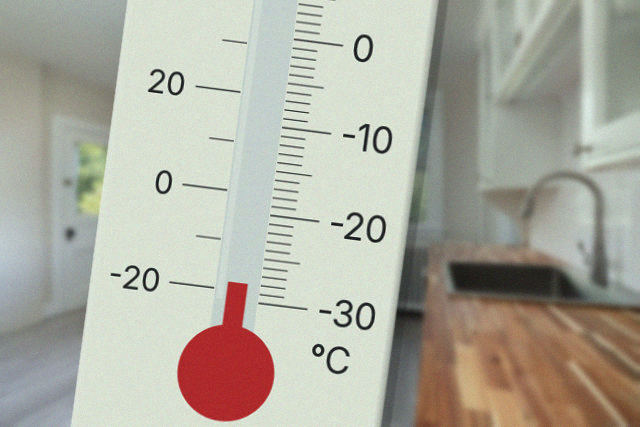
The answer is -28 °C
